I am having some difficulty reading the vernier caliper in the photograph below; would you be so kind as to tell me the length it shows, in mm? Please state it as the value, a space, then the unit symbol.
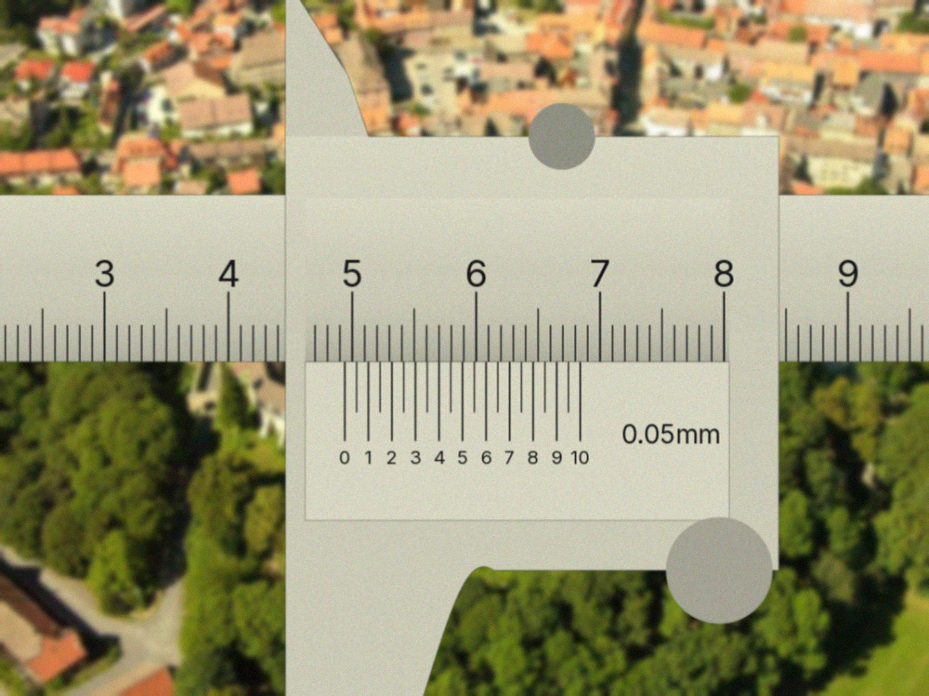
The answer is 49.4 mm
